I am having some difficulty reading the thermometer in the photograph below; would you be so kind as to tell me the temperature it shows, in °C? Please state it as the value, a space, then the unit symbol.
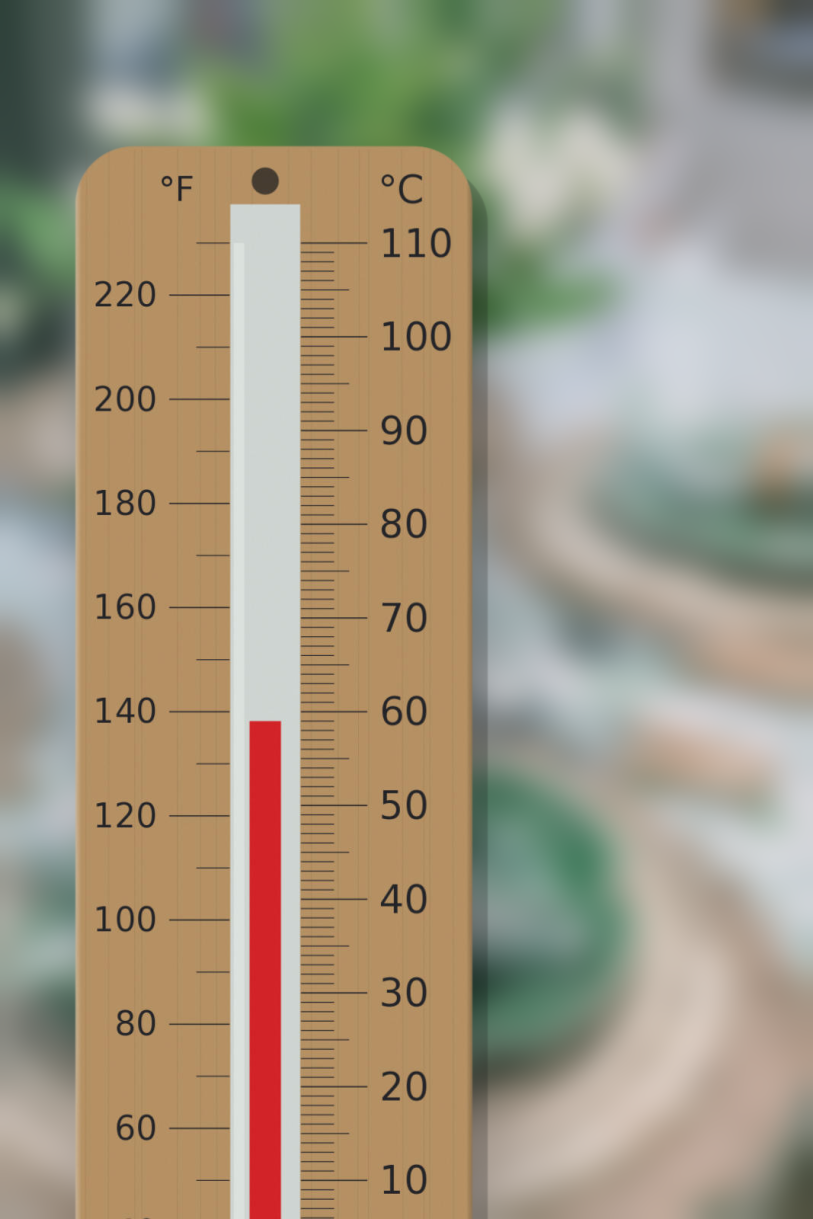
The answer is 59 °C
